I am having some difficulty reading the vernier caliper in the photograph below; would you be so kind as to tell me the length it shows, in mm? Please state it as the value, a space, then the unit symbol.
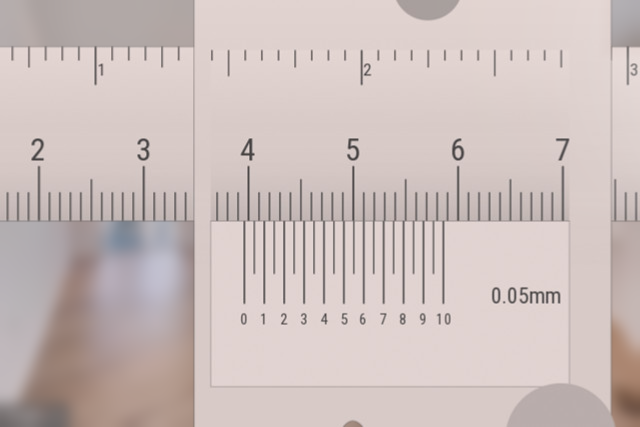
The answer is 39.6 mm
